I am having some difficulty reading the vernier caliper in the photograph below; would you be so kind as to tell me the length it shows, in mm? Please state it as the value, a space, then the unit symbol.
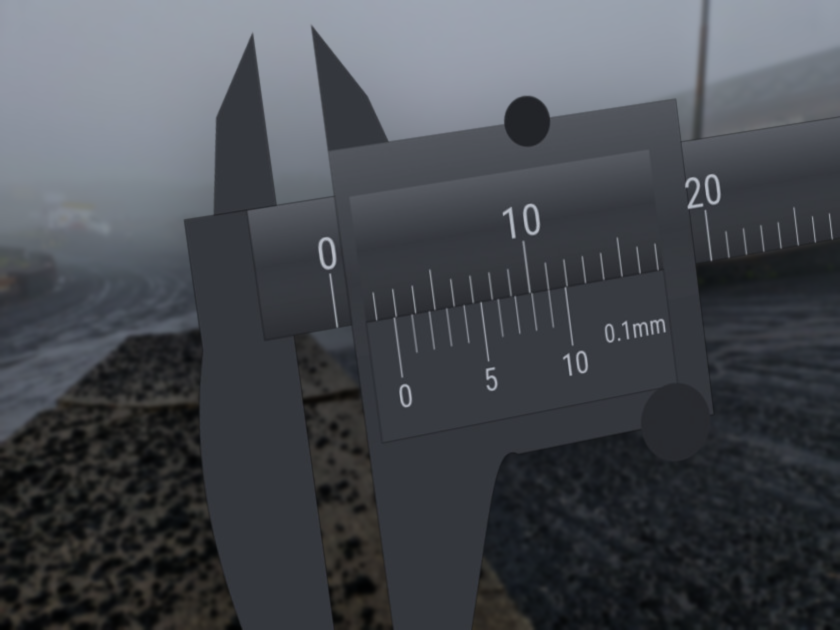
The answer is 2.9 mm
